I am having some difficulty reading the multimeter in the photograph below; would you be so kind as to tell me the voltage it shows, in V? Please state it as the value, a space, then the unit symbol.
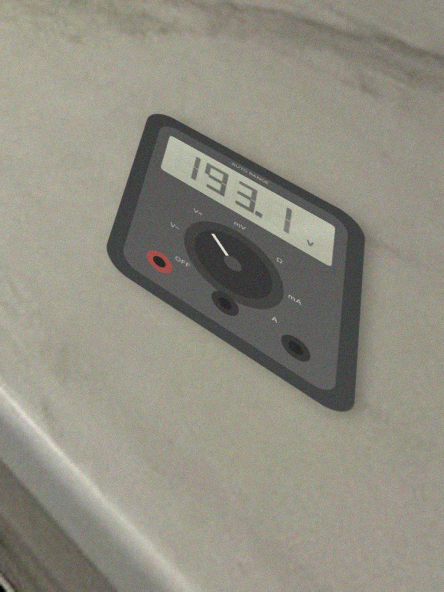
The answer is 193.1 V
